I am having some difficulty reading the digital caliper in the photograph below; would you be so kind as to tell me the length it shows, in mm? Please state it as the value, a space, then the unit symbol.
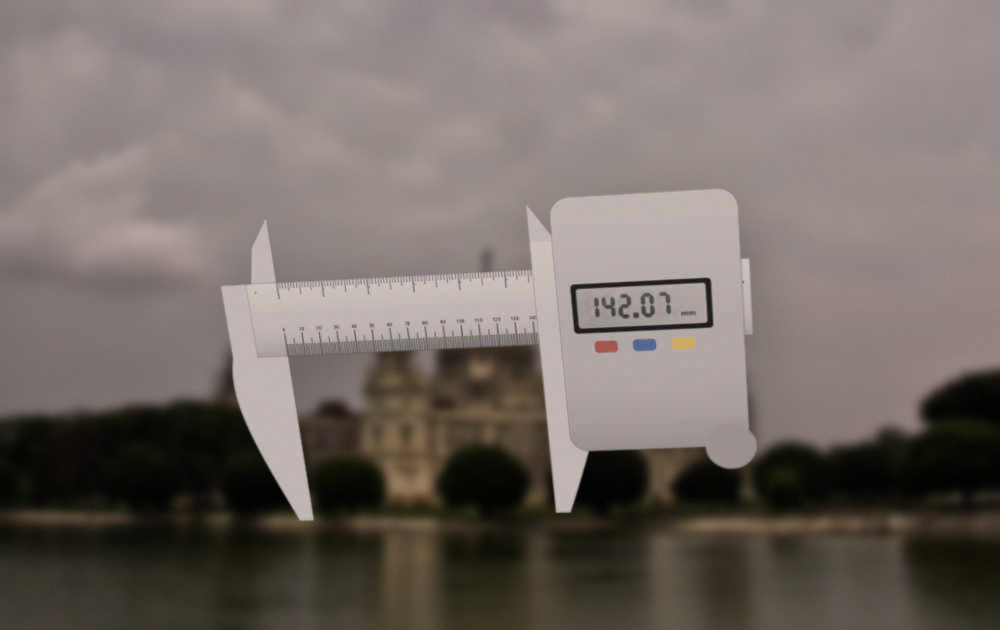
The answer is 142.07 mm
